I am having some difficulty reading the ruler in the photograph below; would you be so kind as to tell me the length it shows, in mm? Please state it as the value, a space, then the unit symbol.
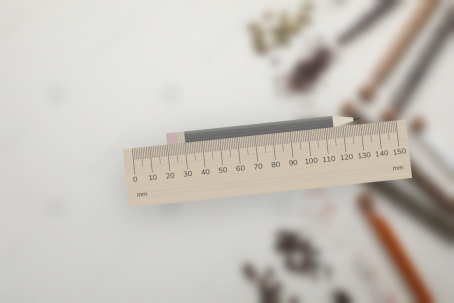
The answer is 110 mm
